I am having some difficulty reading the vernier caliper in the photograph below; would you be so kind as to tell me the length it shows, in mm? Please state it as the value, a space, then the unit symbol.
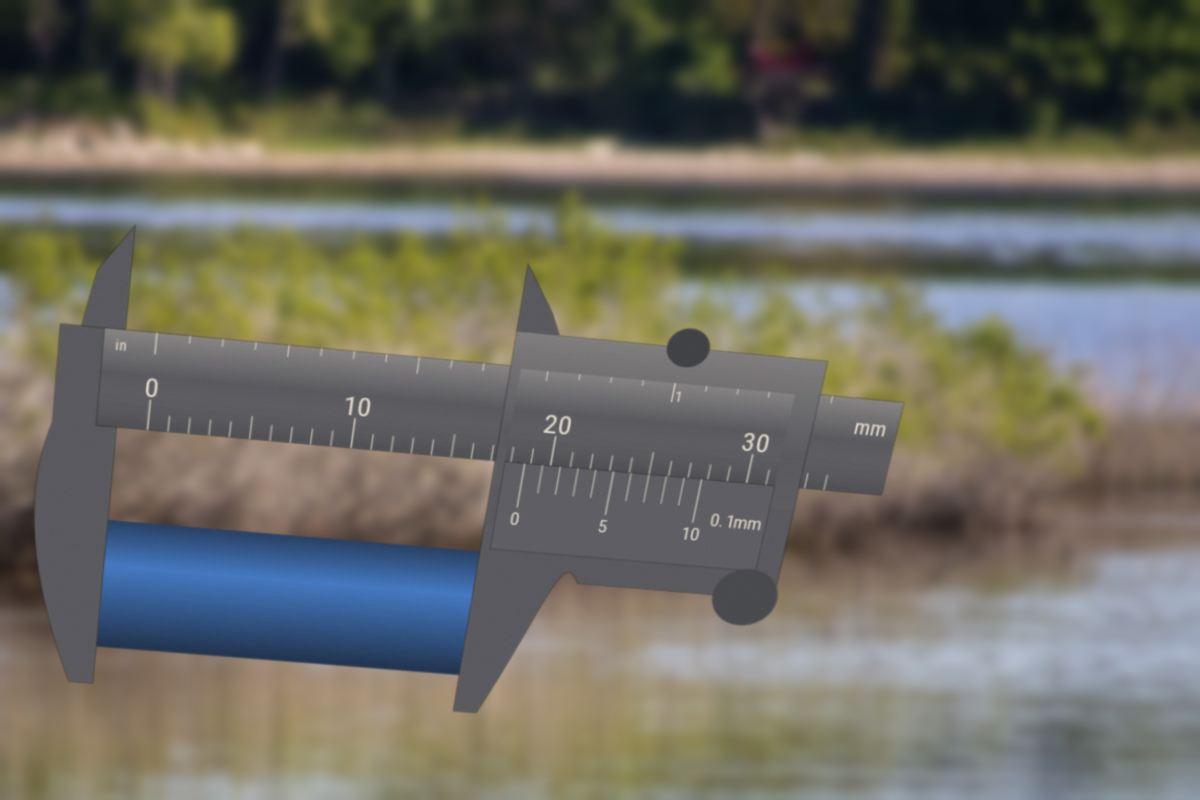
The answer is 18.7 mm
